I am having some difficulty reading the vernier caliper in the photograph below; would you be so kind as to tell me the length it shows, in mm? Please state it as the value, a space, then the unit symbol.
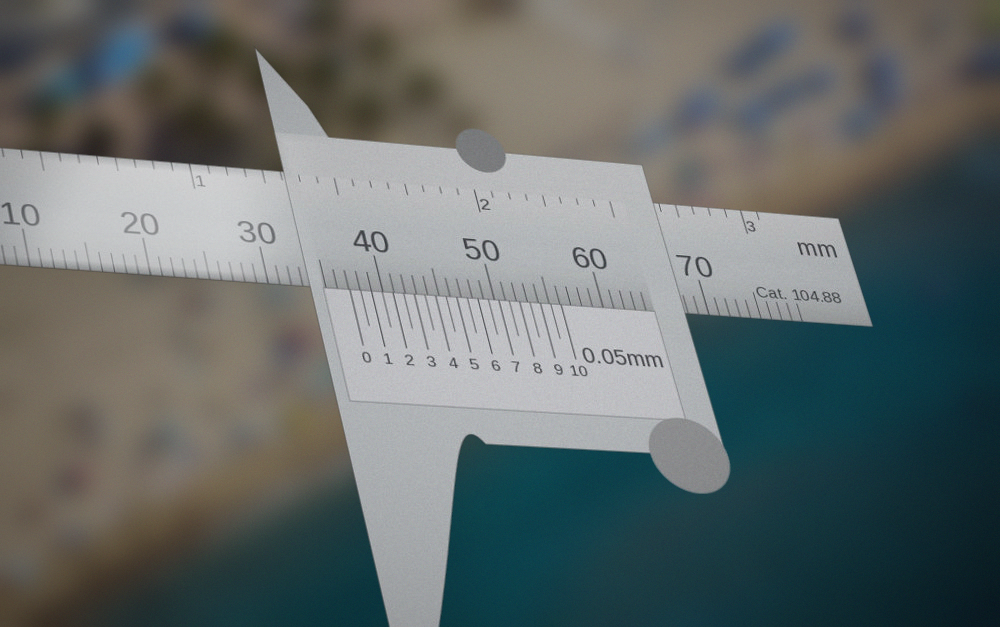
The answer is 37.1 mm
